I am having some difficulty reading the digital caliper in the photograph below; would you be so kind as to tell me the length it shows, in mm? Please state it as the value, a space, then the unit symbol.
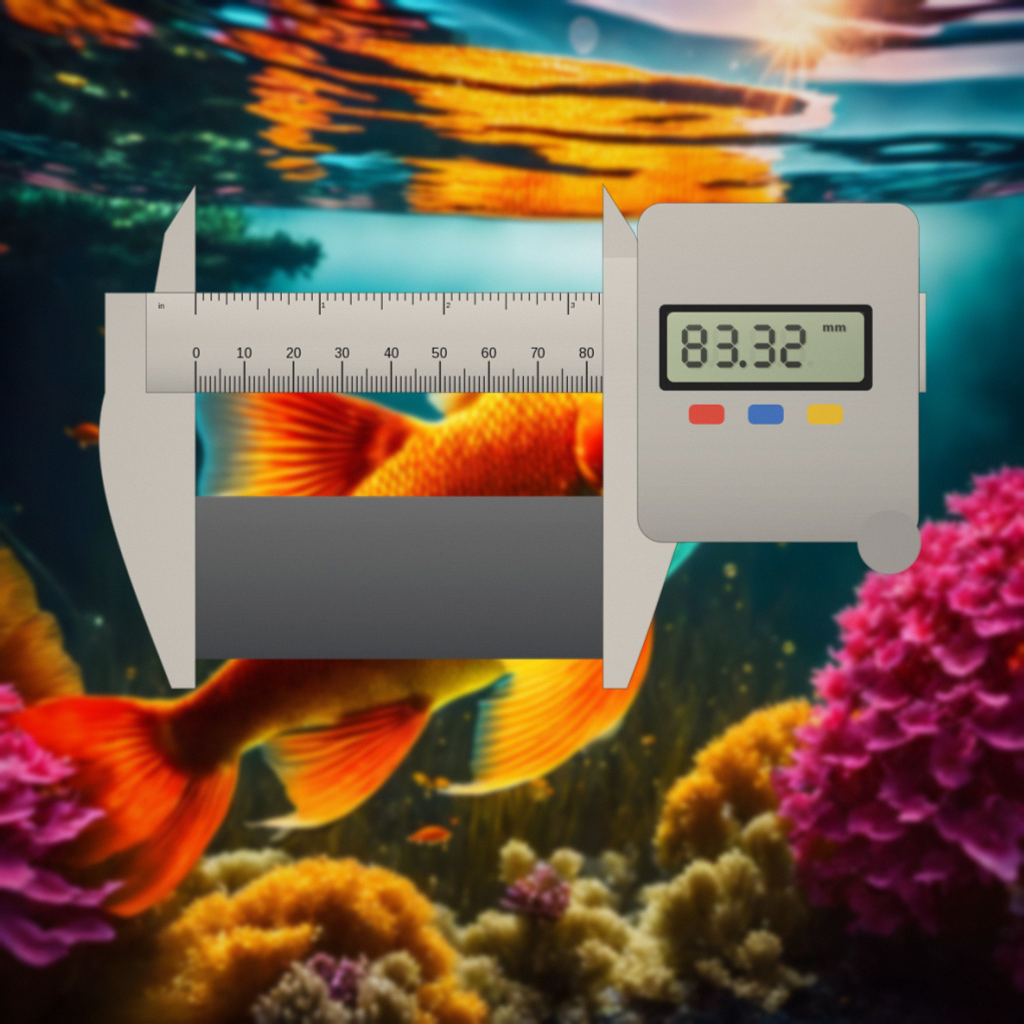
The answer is 83.32 mm
